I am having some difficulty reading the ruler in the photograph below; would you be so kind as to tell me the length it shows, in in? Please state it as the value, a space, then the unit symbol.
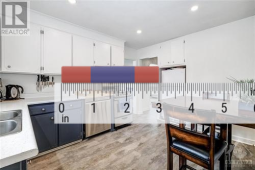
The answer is 3 in
